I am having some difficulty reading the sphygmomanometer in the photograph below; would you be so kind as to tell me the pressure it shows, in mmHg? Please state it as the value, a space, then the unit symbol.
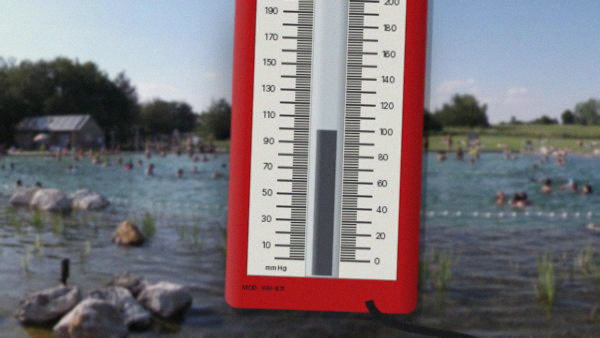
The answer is 100 mmHg
